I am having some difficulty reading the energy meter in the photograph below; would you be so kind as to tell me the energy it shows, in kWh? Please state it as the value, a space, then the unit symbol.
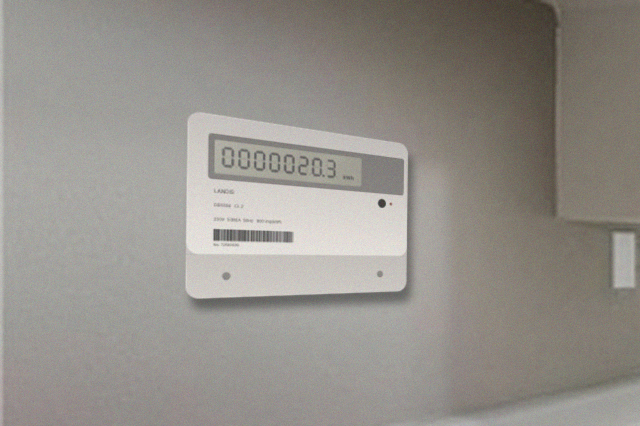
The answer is 20.3 kWh
